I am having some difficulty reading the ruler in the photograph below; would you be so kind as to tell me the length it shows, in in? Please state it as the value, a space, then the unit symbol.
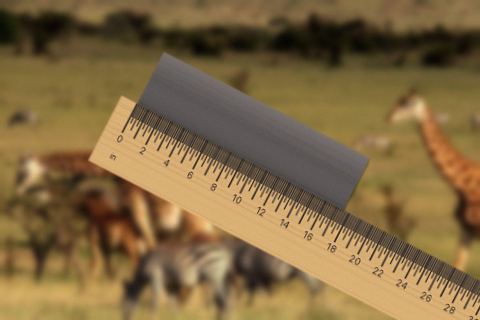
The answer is 17.5 in
